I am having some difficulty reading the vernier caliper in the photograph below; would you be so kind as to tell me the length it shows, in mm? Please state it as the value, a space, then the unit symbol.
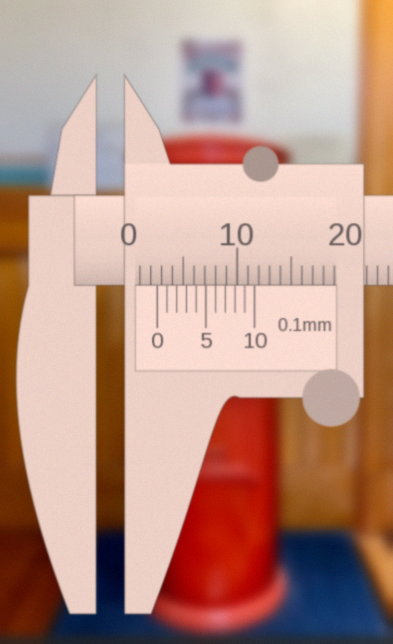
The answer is 2.6 mm
